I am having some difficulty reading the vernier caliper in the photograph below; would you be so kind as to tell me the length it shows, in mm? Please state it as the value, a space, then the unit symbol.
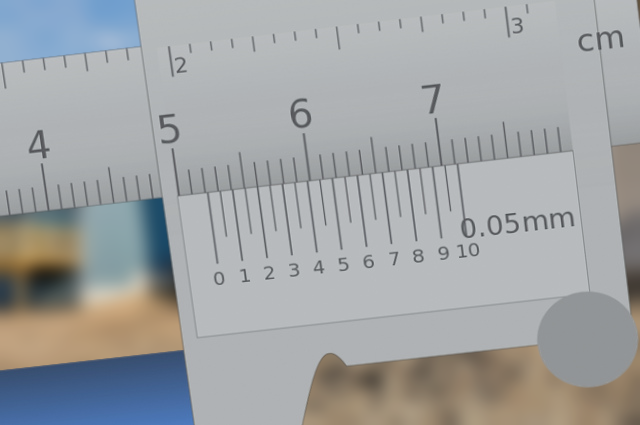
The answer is 52.2 mm
